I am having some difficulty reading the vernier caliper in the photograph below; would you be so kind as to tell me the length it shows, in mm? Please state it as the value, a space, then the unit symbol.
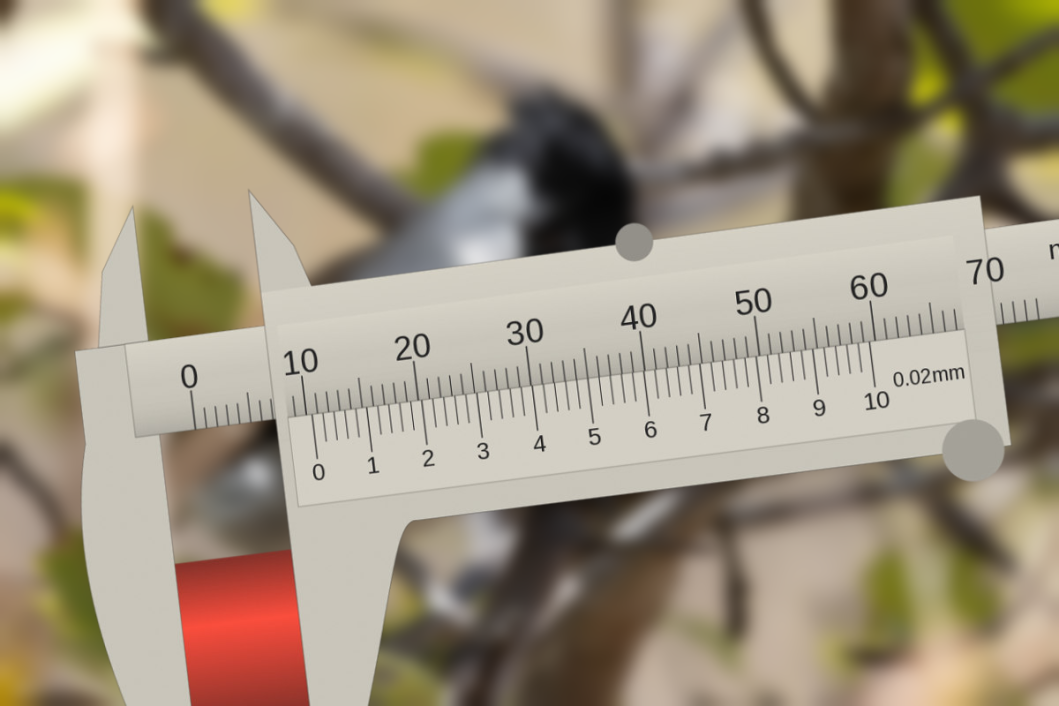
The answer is 10.5 mm
